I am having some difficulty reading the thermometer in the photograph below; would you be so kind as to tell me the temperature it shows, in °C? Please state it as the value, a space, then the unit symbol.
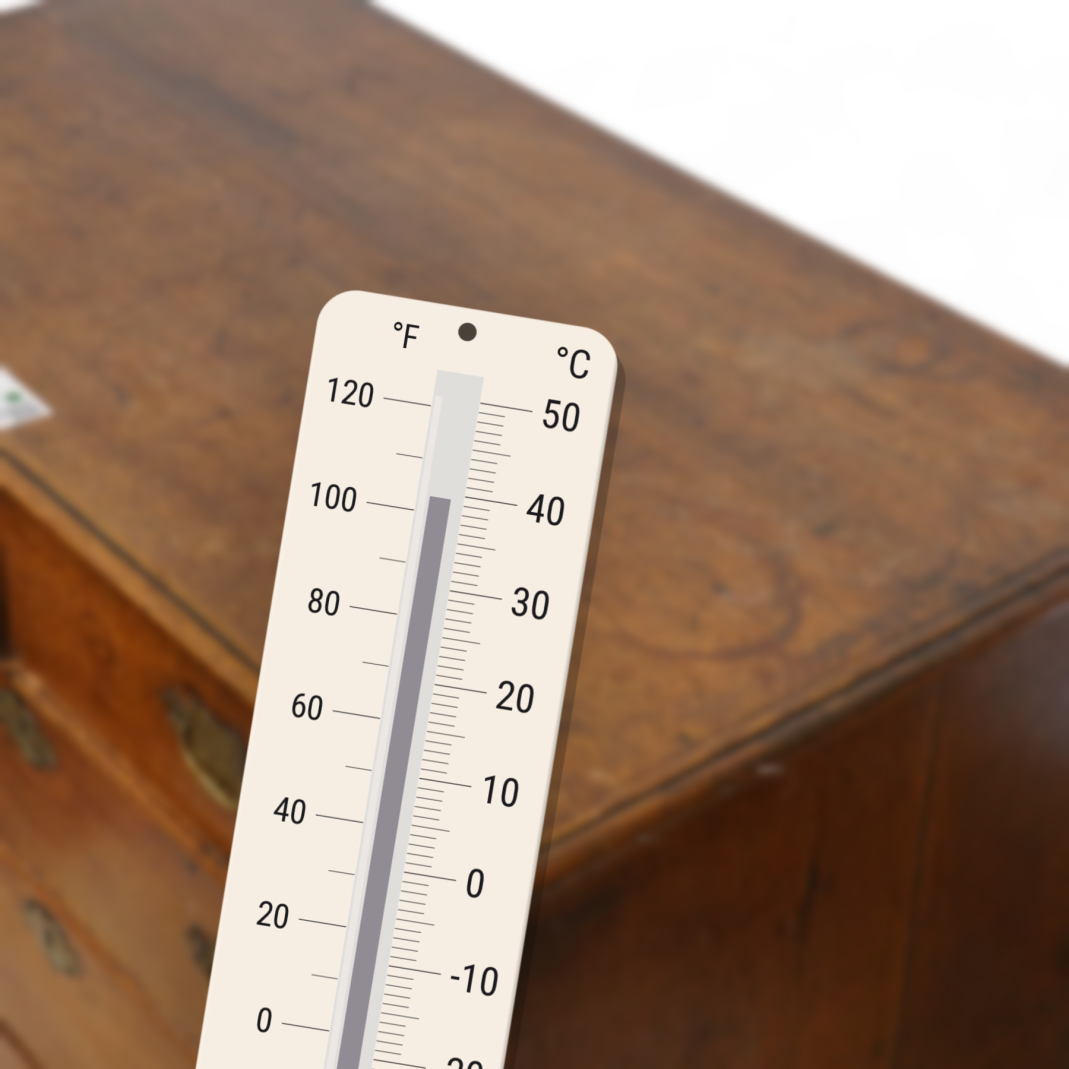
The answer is 39.5 °C
